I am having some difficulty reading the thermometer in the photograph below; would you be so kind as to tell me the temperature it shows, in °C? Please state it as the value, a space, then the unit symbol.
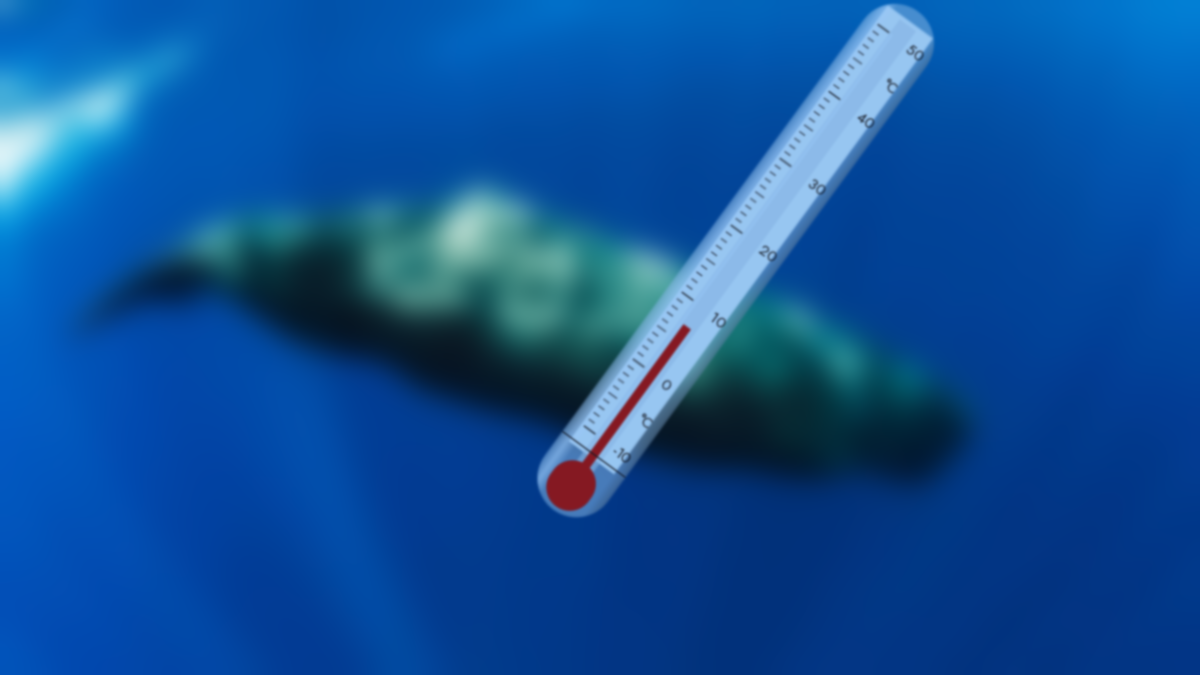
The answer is 7 °C
